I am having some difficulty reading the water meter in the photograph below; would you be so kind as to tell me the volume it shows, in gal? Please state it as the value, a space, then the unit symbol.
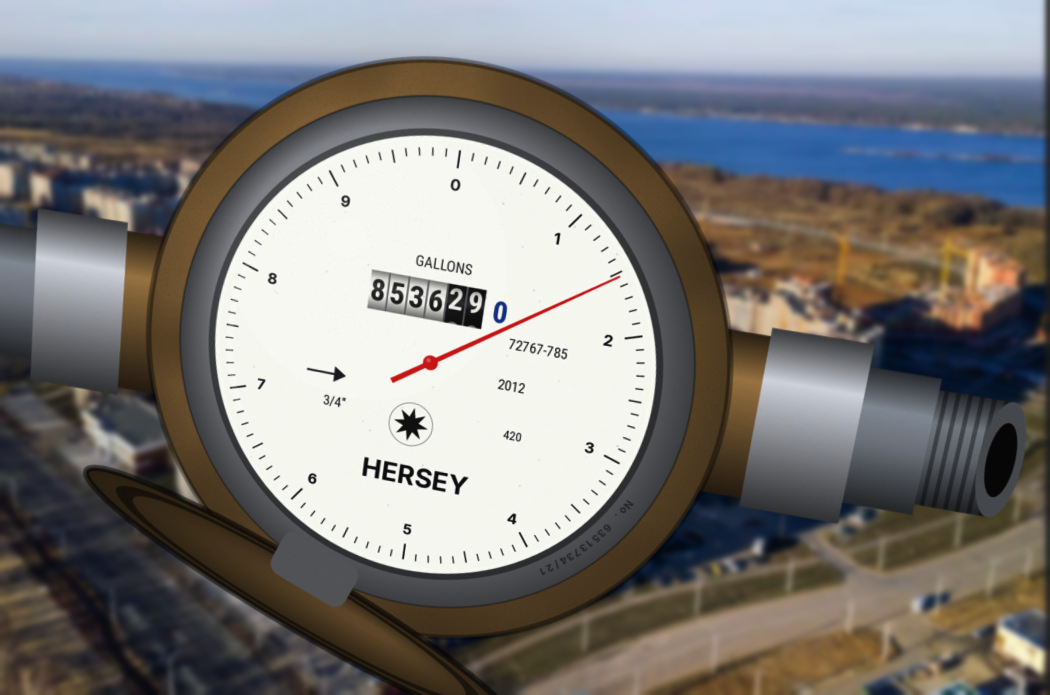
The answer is 8536291.5 gal
